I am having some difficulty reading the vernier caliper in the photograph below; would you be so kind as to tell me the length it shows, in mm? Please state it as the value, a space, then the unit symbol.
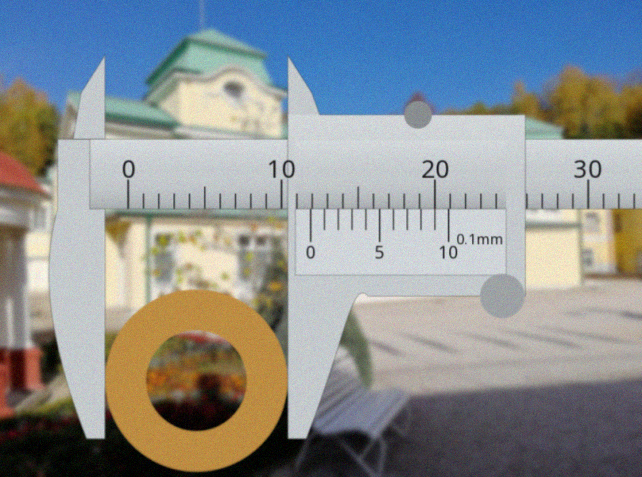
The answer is 11.9 mm
